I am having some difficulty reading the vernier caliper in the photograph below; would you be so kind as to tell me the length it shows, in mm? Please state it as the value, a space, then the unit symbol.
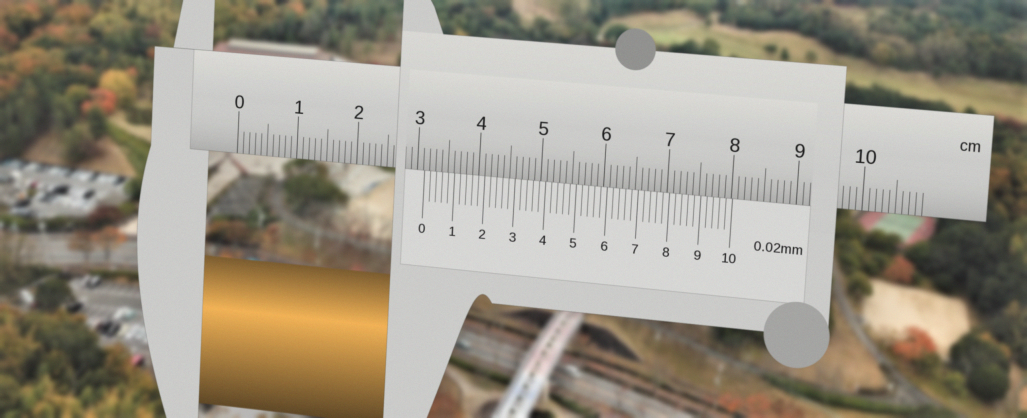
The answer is 31.2 mm
